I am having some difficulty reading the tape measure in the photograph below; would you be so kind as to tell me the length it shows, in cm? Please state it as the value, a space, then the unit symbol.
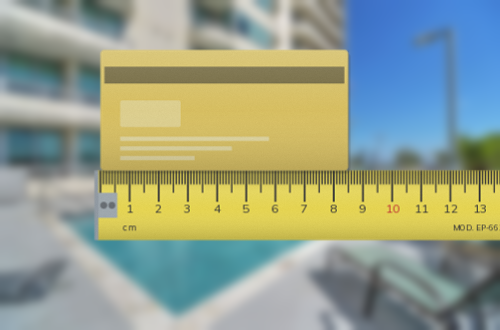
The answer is 8.5 cm
